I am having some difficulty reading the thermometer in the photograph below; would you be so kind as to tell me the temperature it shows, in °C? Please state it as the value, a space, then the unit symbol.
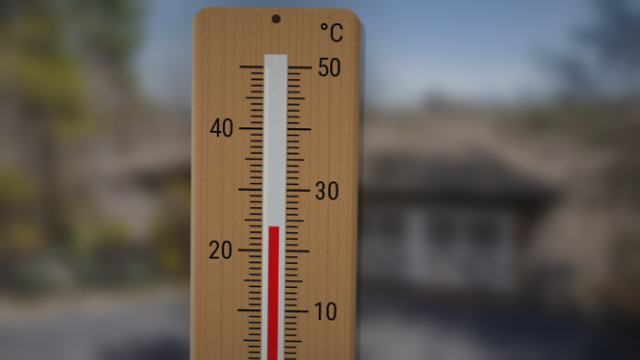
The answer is 24 °C
